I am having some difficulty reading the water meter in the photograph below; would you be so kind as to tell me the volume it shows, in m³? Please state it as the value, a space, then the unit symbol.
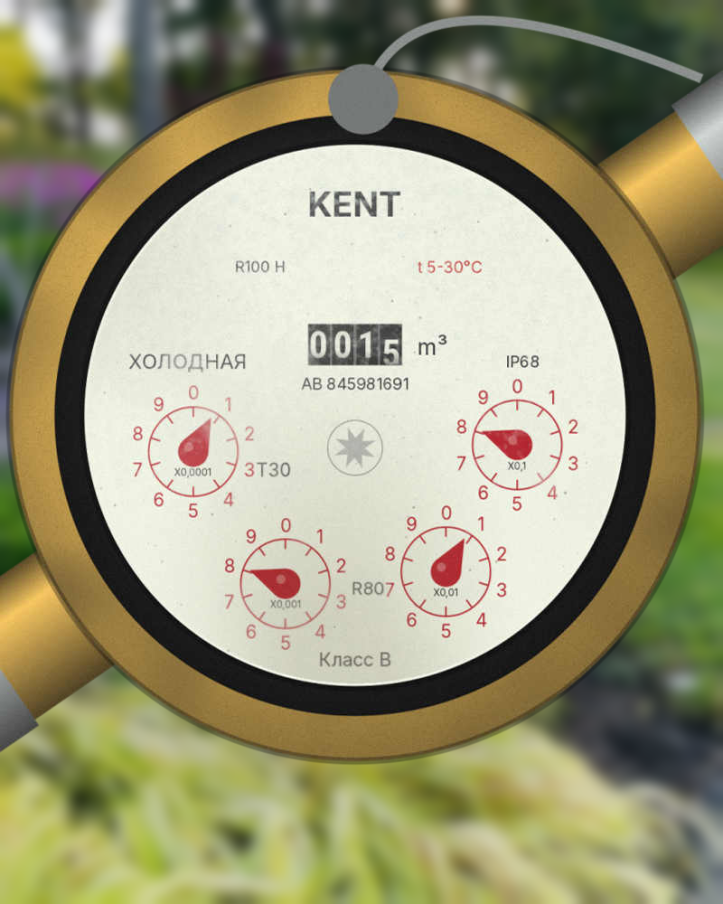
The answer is 14.8080 m³
